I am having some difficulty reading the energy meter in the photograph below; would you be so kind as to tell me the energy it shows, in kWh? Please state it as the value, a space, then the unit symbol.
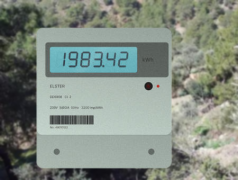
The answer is 1983.42 kWh
